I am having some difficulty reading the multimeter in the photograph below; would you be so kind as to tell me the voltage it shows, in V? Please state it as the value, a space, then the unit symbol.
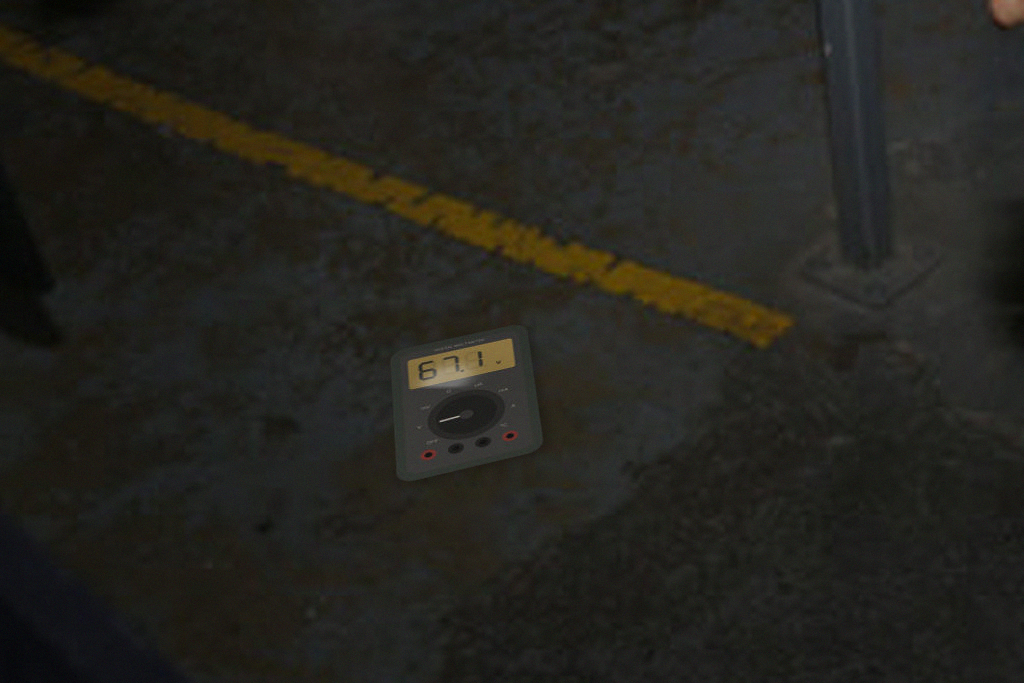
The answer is 67.1 V
